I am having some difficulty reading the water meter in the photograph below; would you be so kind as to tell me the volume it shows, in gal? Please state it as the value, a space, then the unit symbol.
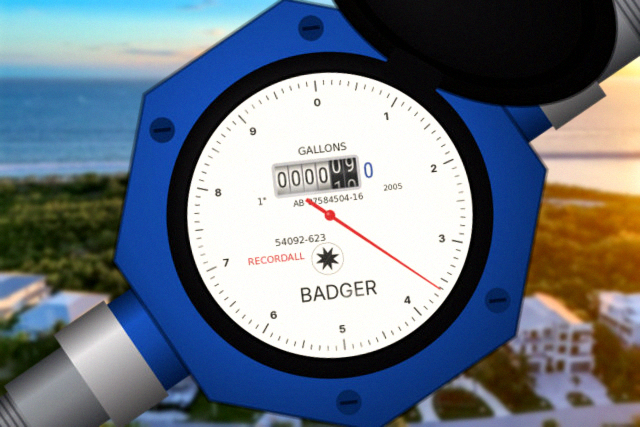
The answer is 93.6 gal
